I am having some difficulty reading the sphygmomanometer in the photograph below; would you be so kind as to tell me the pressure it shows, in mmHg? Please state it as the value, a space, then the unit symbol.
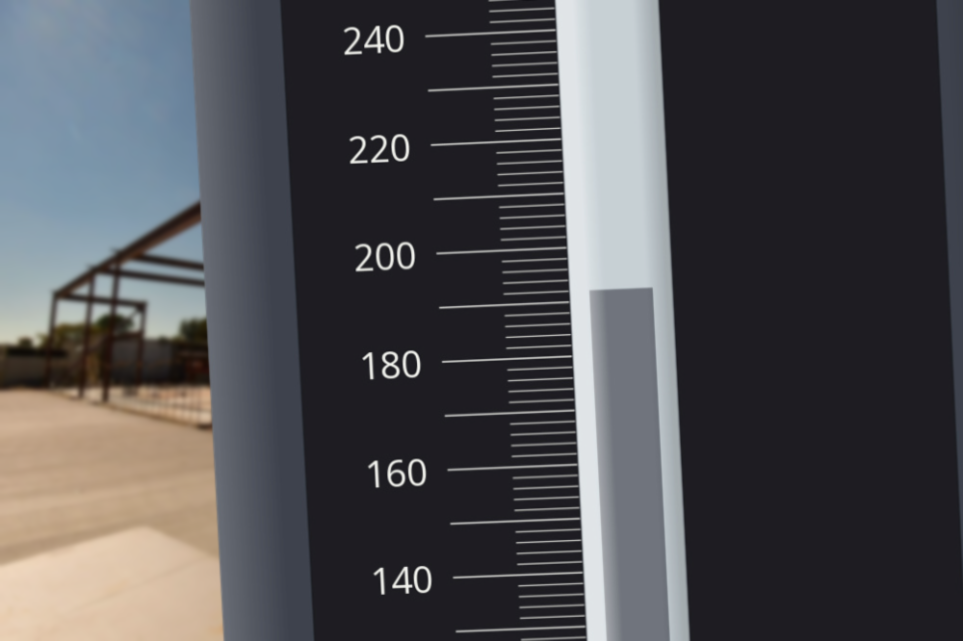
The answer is 192 mmHg
